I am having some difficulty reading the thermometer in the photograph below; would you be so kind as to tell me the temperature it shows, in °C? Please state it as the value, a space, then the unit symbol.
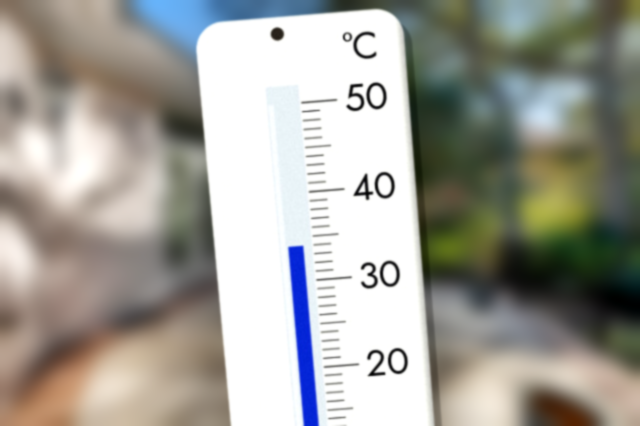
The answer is 34 °C
